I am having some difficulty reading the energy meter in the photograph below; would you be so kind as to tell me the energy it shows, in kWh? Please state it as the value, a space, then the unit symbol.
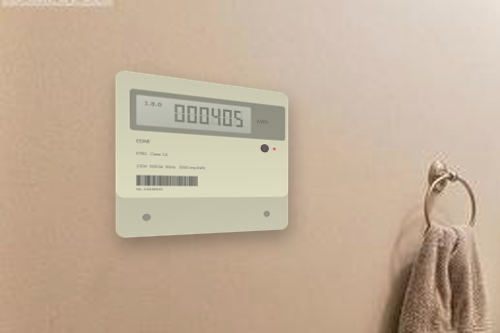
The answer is 405 kWh
